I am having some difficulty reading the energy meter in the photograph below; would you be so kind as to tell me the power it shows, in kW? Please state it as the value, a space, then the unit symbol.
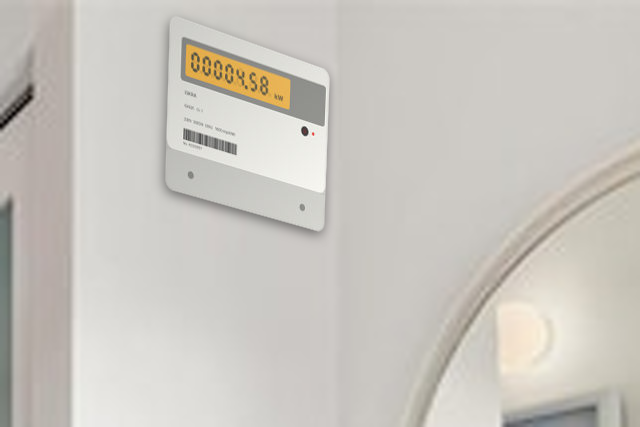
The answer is 4.58 kW
